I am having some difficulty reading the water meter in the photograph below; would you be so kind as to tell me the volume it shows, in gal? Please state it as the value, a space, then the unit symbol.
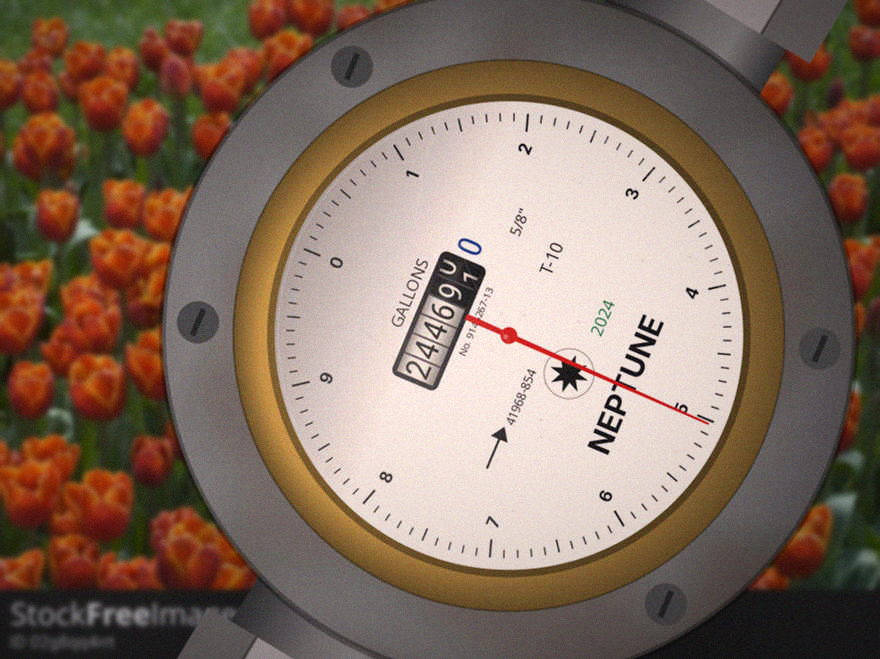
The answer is 2446905.0 gal
